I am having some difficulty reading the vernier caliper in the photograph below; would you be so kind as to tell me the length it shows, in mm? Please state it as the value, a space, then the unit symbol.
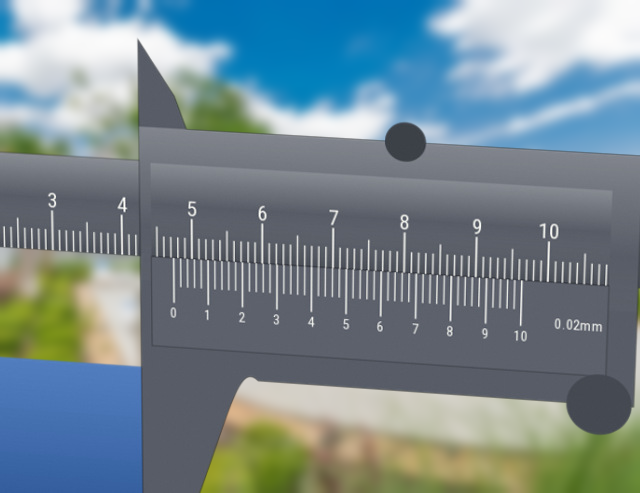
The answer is 47.4 mm
